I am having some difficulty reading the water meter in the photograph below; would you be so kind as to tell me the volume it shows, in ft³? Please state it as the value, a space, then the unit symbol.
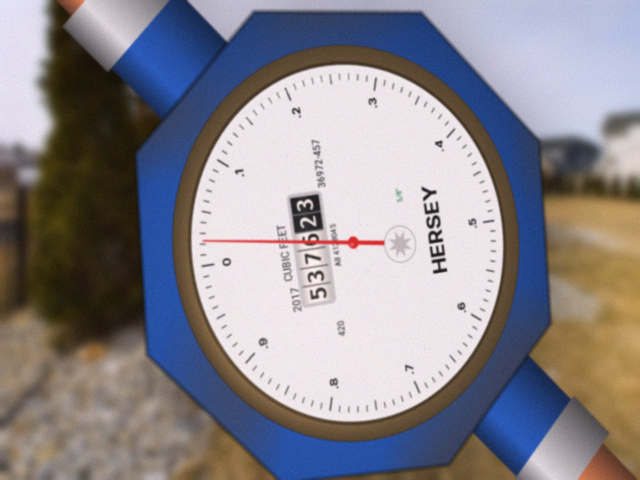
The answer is 537623.02 ft³
